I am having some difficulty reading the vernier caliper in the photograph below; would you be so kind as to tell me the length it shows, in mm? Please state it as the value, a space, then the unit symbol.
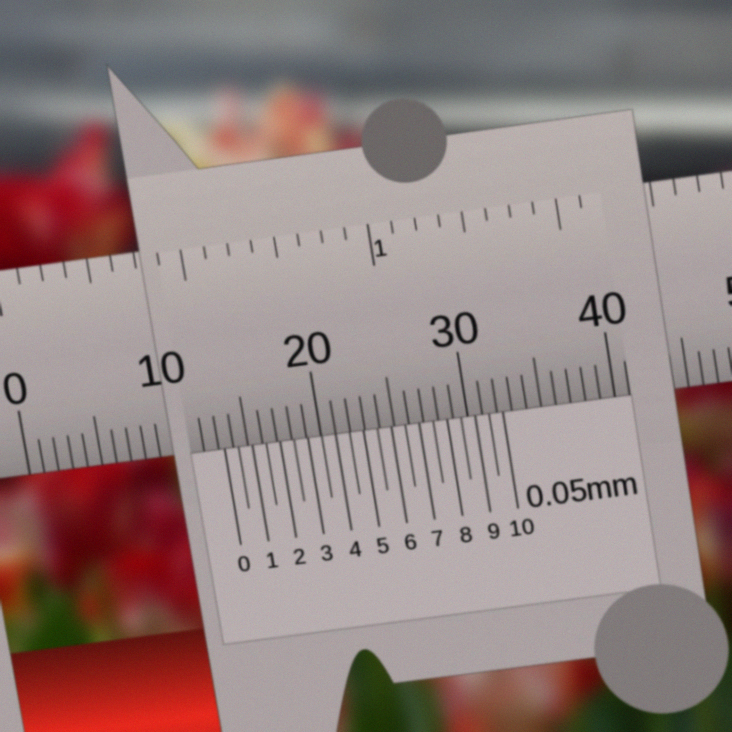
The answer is 13.4 mm
